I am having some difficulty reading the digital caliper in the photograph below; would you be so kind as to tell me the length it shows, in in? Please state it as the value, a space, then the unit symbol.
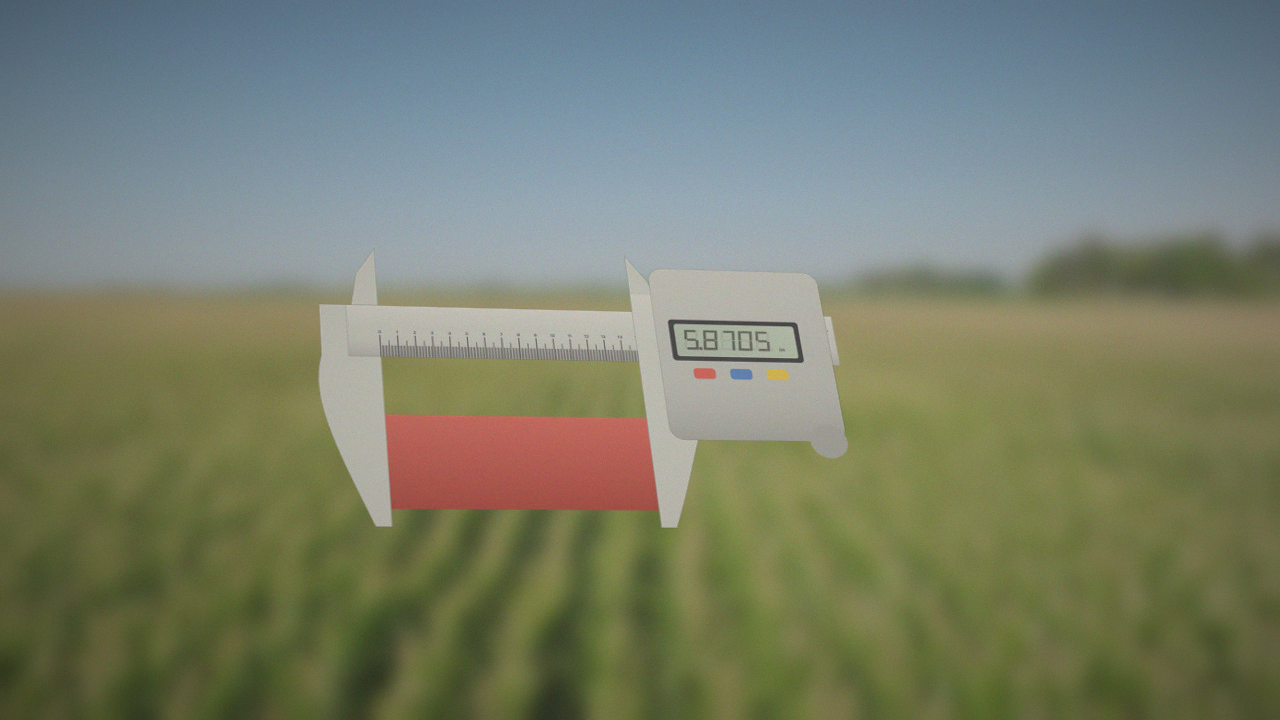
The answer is 5.8705 in
